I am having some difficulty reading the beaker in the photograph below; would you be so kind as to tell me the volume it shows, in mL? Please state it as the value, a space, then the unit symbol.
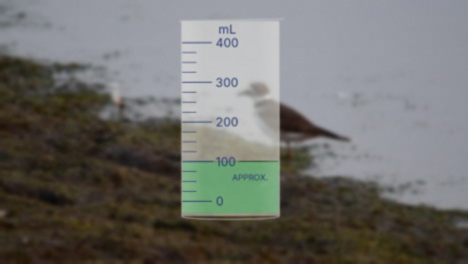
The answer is 100 mL
